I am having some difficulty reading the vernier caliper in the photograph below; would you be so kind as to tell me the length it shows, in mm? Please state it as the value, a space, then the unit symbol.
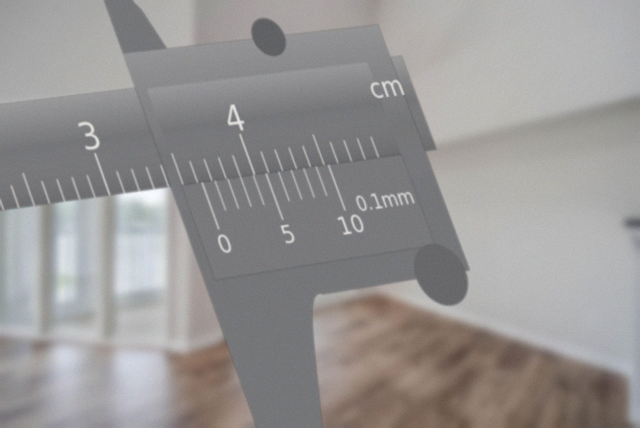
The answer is 36.3 mm
